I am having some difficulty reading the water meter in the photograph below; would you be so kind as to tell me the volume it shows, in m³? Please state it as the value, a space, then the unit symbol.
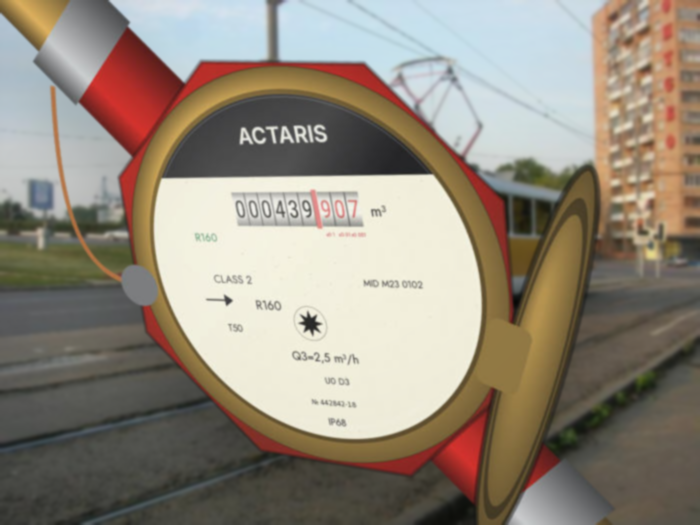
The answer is 439.907 m³
